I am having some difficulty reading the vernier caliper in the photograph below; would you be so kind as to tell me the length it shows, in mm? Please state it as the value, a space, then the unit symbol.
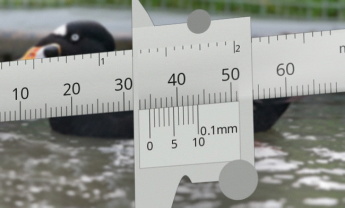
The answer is 34.8 mm
